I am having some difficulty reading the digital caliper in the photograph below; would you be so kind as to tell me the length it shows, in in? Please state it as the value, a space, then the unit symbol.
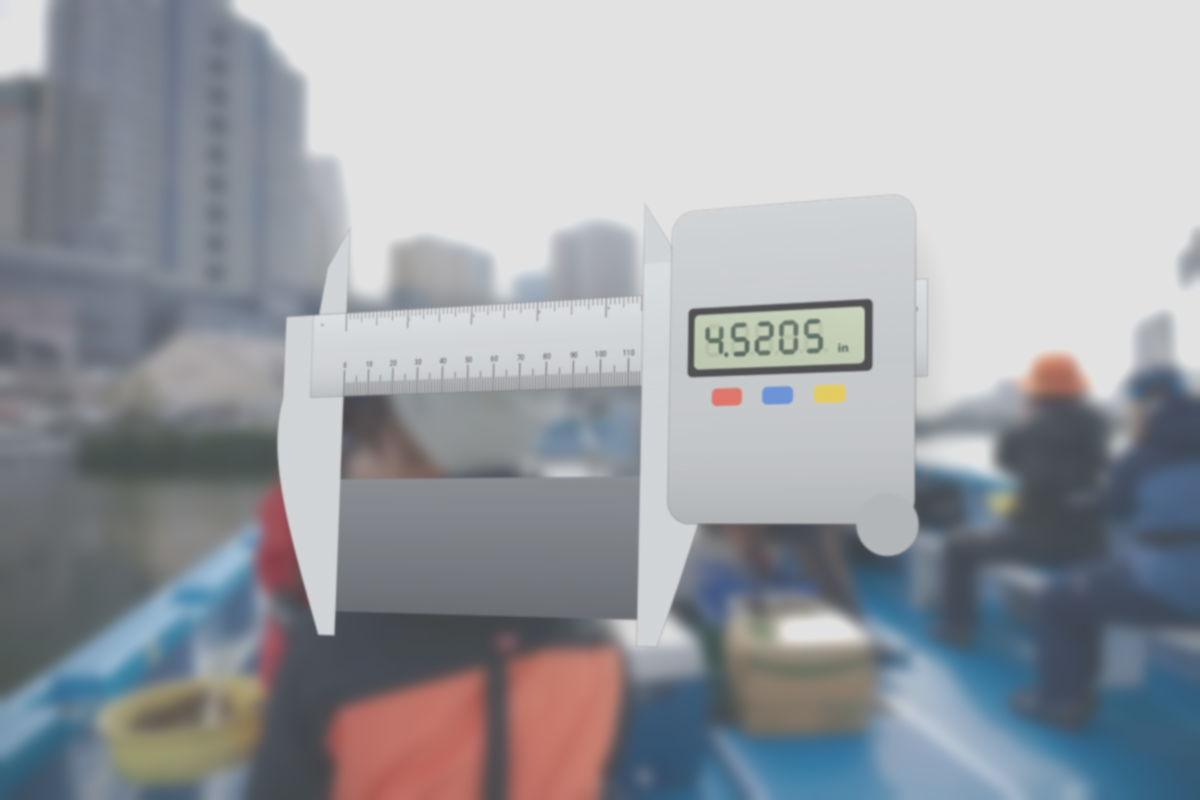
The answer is 4.5205 in
